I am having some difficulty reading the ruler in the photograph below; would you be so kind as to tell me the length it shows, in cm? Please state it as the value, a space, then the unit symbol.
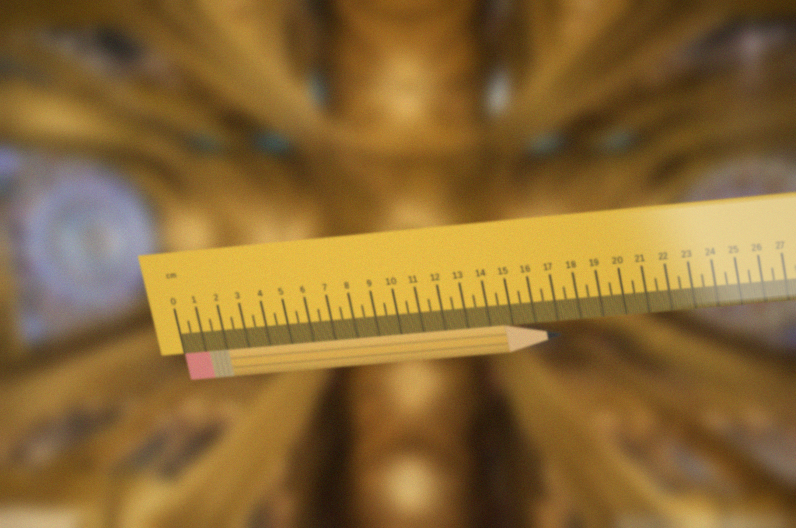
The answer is 17 cm
